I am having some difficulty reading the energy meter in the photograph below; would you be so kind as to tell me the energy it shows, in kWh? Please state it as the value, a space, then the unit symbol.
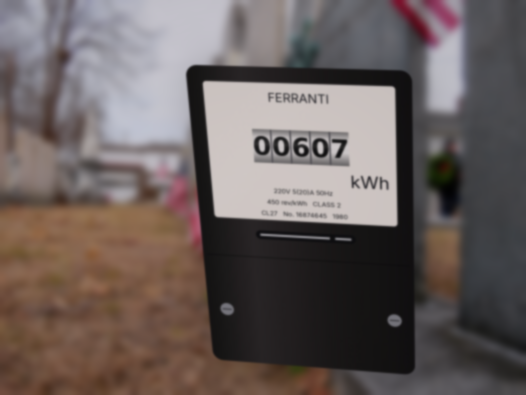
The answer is 607 kWh
